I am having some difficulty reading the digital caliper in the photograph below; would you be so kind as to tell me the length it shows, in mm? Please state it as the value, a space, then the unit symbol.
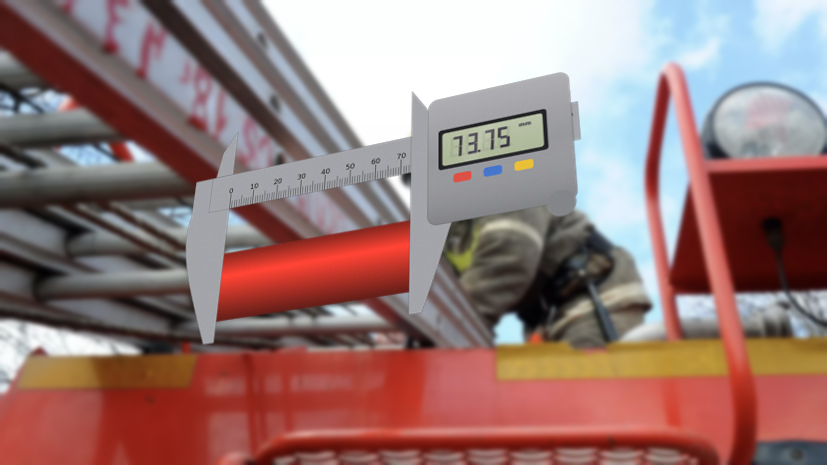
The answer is 73.75 mm
